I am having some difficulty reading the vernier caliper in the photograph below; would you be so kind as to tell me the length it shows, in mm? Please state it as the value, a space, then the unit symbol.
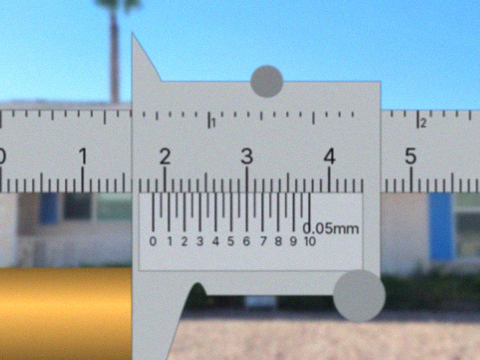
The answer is 18.6 mm
